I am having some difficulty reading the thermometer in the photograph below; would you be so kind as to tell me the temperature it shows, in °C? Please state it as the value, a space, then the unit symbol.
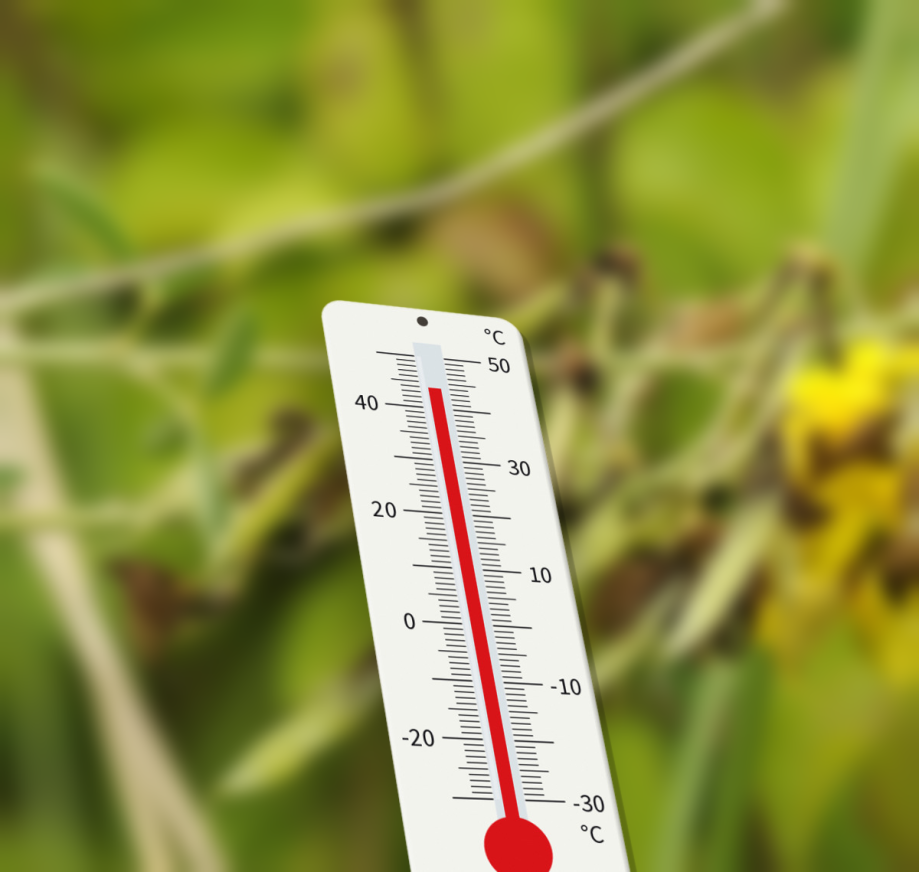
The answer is 44 °C
